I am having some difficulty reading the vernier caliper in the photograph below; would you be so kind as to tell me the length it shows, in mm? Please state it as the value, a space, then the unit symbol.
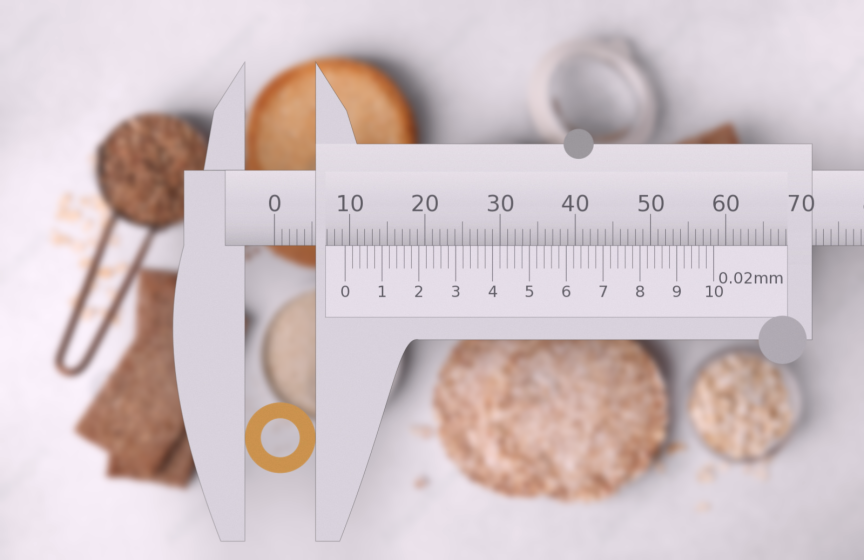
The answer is 9.4 mm
